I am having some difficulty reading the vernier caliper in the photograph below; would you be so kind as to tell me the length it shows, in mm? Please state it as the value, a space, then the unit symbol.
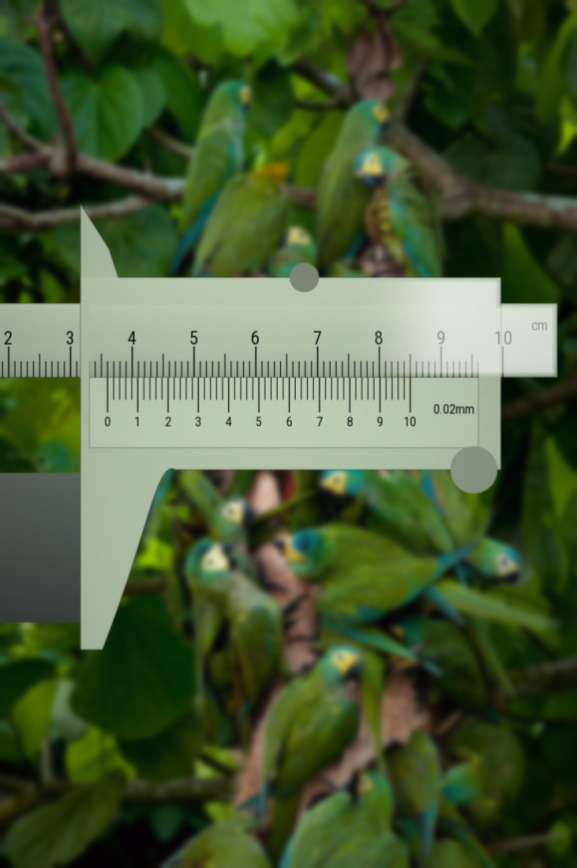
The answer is 36.0 mm
